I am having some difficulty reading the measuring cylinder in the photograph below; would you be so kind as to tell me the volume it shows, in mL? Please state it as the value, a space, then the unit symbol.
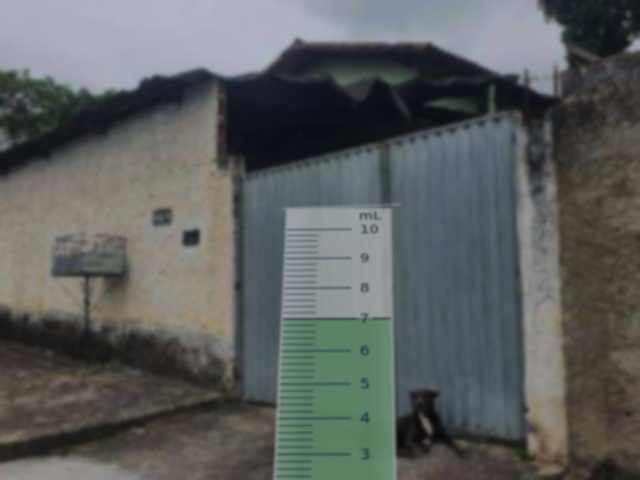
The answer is 7 mL
